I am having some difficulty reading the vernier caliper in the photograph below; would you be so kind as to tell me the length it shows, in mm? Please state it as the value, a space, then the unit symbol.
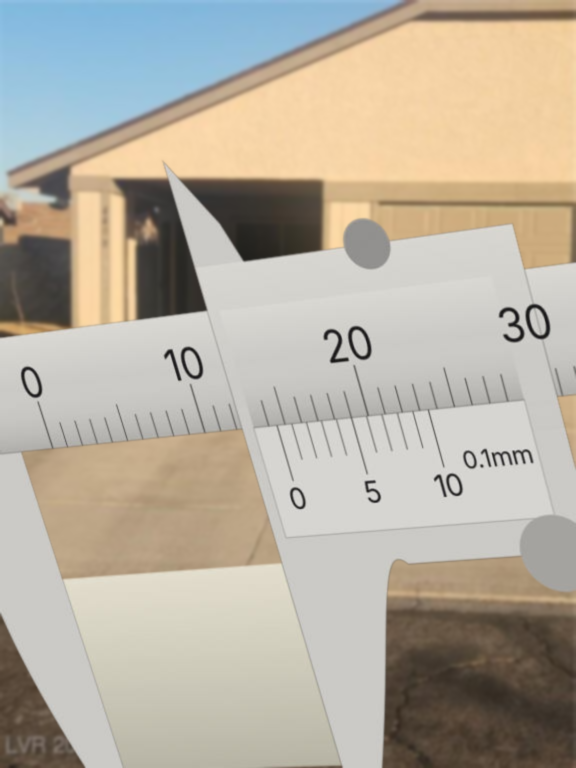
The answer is 14.5 mm
